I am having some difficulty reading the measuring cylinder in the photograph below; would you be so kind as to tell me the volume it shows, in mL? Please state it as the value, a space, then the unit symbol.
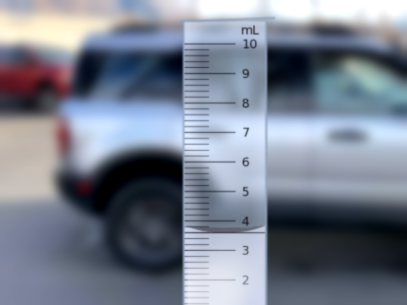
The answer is 3.6 mL
